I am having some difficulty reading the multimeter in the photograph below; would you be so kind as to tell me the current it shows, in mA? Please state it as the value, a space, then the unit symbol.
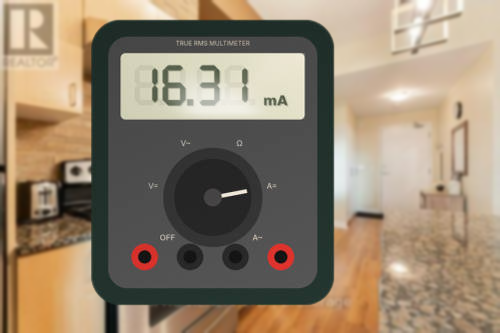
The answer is 16.31 mA
